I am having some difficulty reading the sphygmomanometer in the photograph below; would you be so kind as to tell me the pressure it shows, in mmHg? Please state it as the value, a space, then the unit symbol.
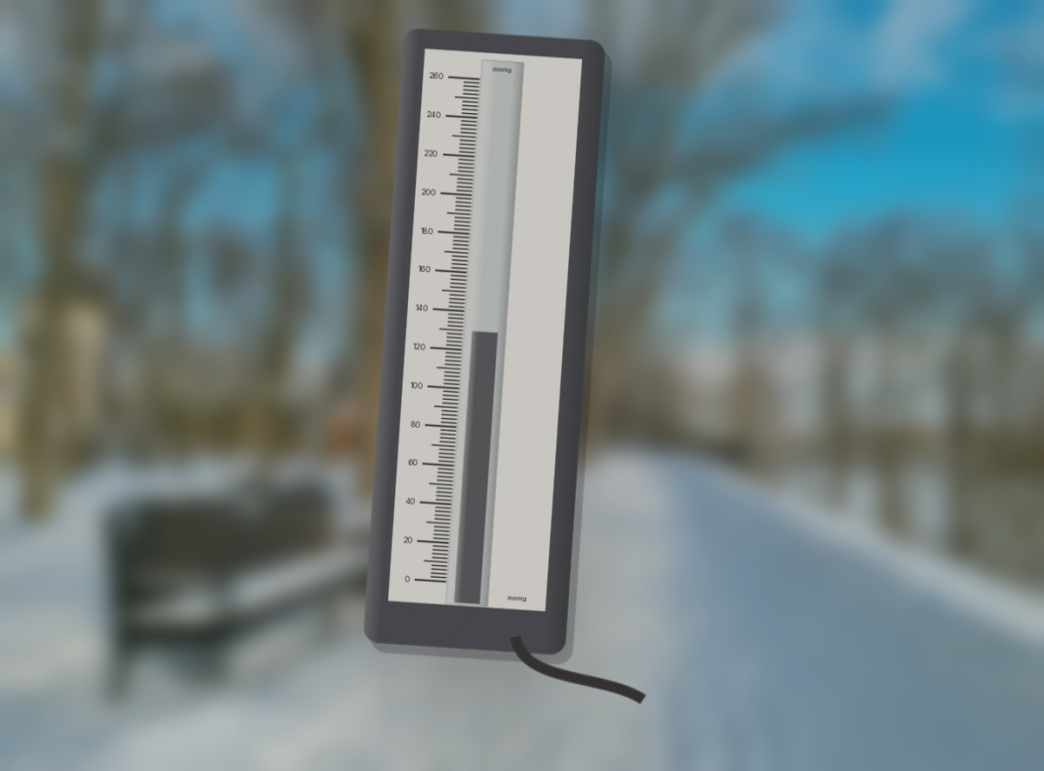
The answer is 130 mmHg
